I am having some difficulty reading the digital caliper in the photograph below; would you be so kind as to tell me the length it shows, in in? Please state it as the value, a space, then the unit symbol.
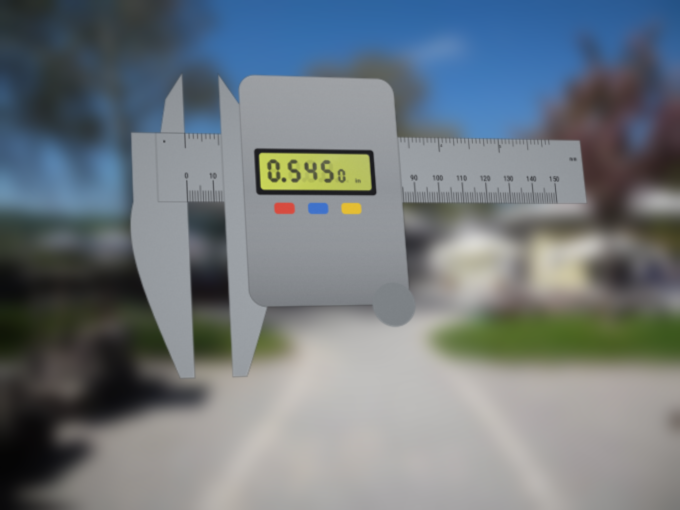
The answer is 0.5450 in
